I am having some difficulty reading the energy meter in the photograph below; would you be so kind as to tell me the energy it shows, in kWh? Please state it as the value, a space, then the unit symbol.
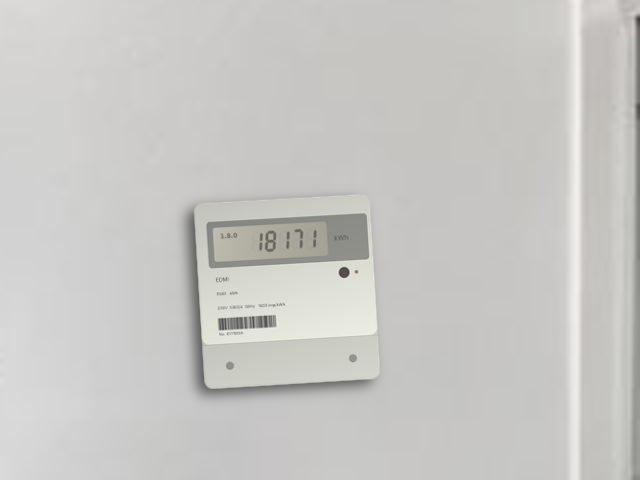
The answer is 18171 kWh
